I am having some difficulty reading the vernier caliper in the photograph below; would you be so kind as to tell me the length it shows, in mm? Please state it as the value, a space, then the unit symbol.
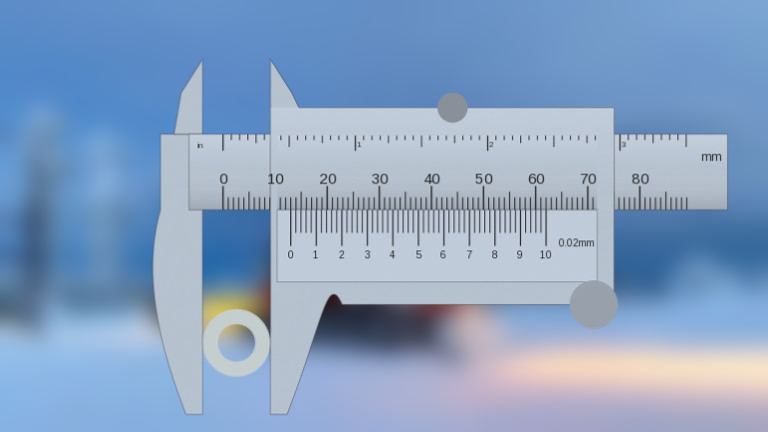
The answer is 13.0 mm
